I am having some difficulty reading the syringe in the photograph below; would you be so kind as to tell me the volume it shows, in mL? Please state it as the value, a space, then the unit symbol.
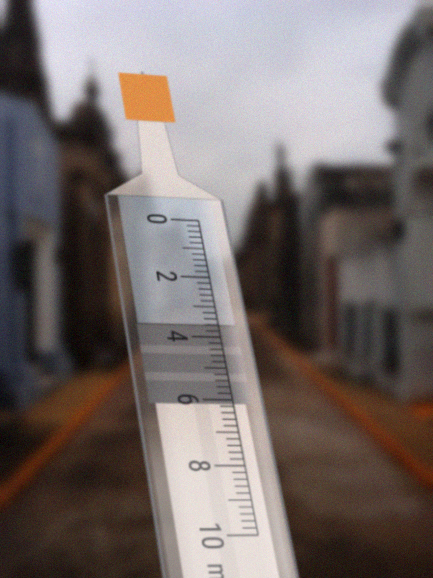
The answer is 3.6 mL
